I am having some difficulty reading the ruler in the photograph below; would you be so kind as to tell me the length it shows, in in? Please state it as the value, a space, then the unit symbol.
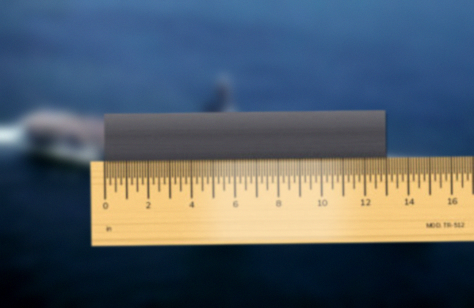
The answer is 13 in
